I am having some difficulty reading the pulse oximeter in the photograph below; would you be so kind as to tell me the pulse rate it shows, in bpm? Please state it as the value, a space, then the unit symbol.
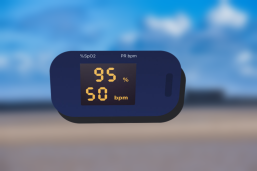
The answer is 50 bpm
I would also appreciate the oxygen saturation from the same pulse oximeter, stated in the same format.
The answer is 95 %
